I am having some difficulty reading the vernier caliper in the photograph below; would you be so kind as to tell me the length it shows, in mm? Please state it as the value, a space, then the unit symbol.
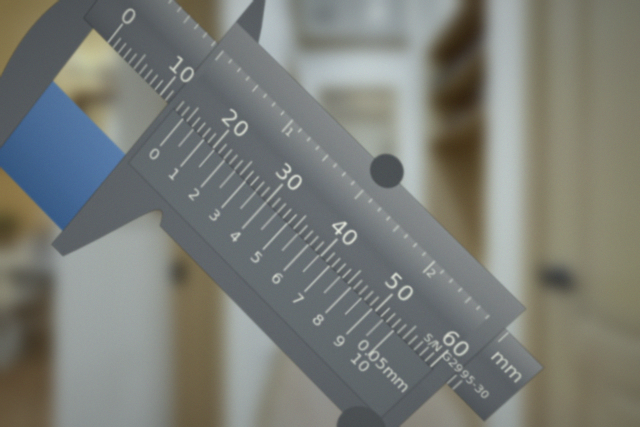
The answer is 14.4 mm
